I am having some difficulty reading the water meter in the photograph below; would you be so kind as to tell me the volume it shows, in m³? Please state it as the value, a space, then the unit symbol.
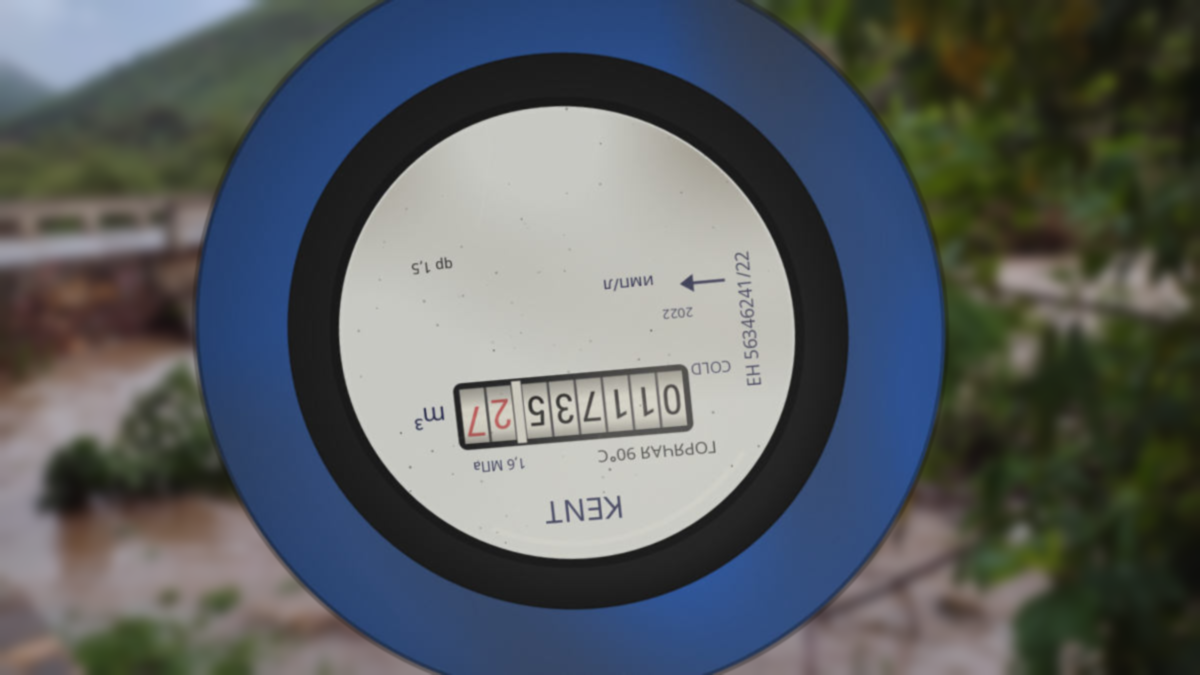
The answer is 11735.27 m³
